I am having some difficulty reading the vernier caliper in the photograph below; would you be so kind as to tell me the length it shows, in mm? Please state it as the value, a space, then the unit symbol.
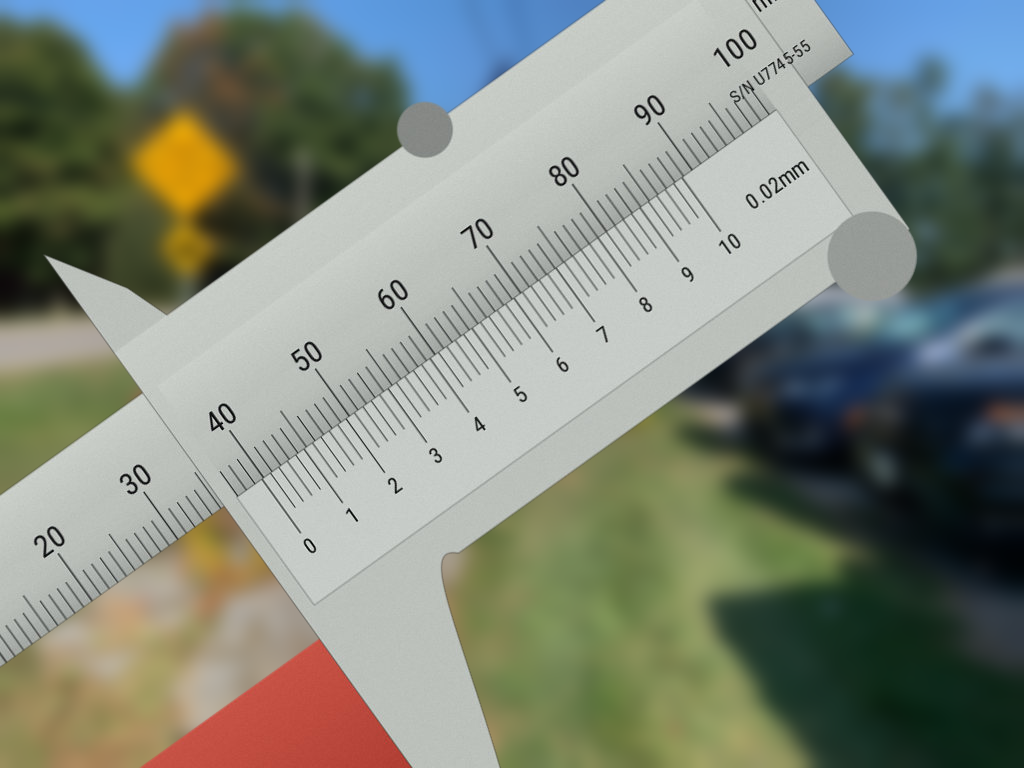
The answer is 39.8 mm
